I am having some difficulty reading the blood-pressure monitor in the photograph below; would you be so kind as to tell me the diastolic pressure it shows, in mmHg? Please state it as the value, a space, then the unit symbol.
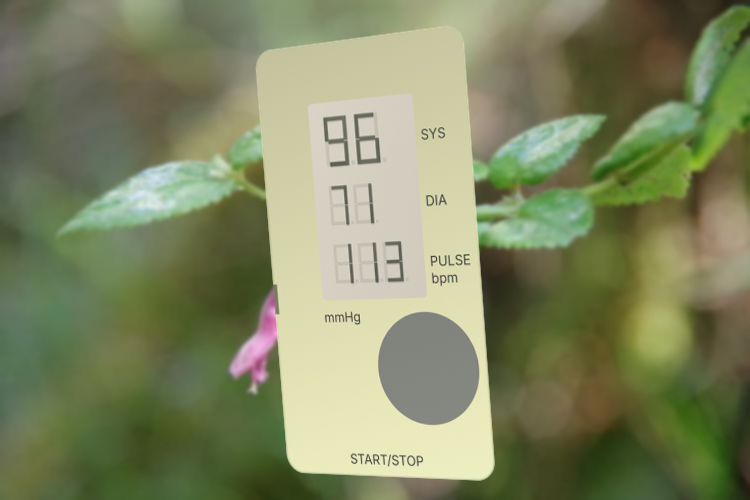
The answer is 71 mmHg
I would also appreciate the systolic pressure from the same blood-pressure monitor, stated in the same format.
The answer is 96 mmHg
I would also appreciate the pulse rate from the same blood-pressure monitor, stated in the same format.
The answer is 113 bpm
